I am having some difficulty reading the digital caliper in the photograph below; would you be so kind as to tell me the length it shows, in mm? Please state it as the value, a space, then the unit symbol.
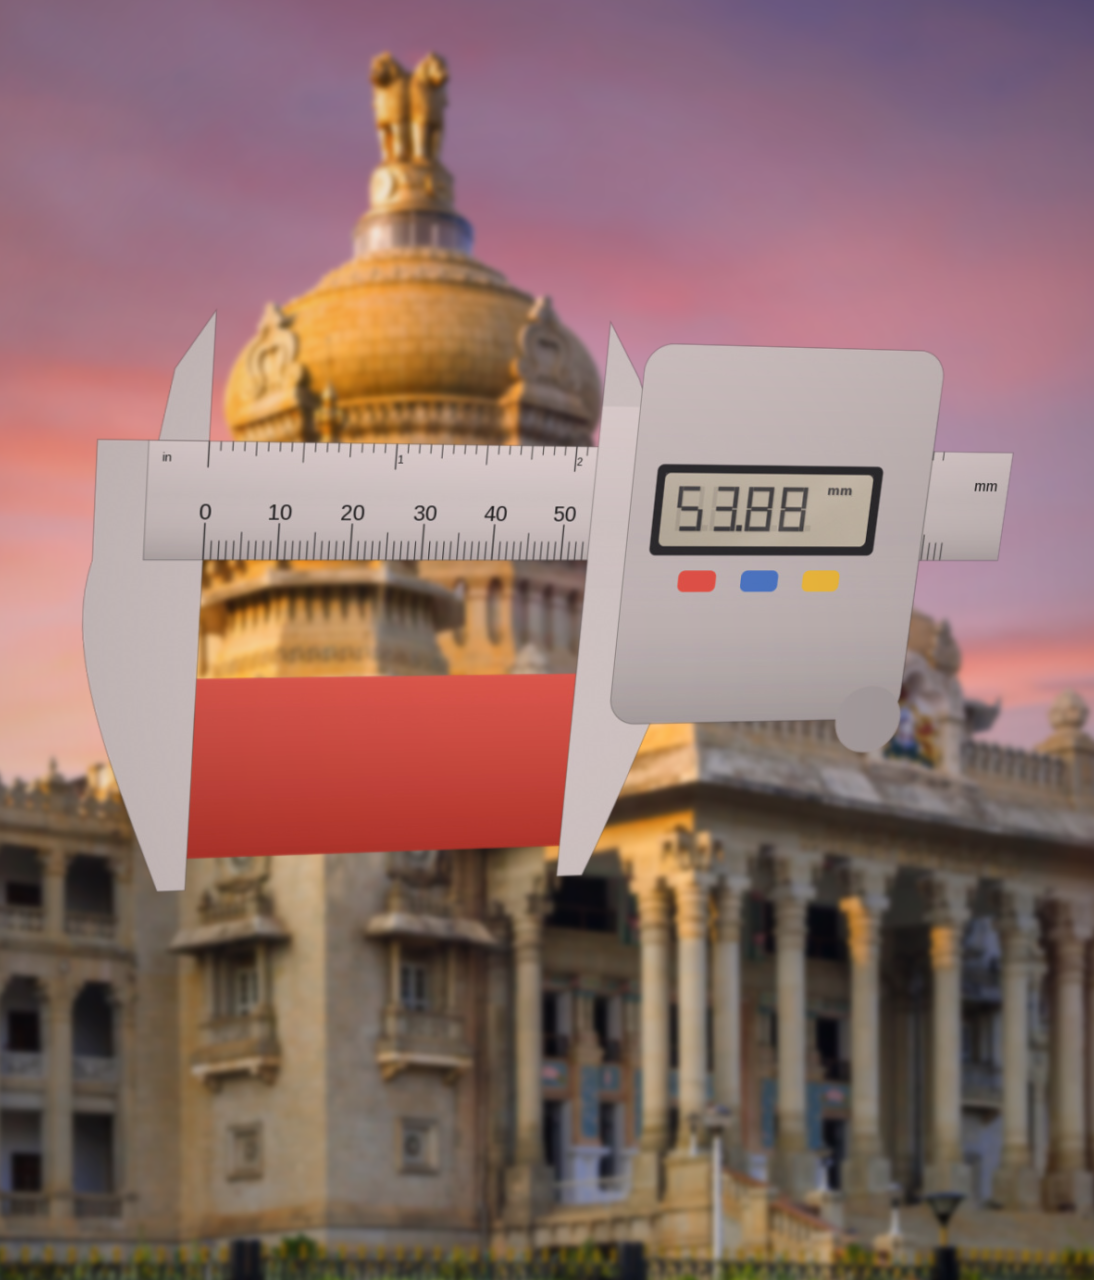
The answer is 53.88 mm
